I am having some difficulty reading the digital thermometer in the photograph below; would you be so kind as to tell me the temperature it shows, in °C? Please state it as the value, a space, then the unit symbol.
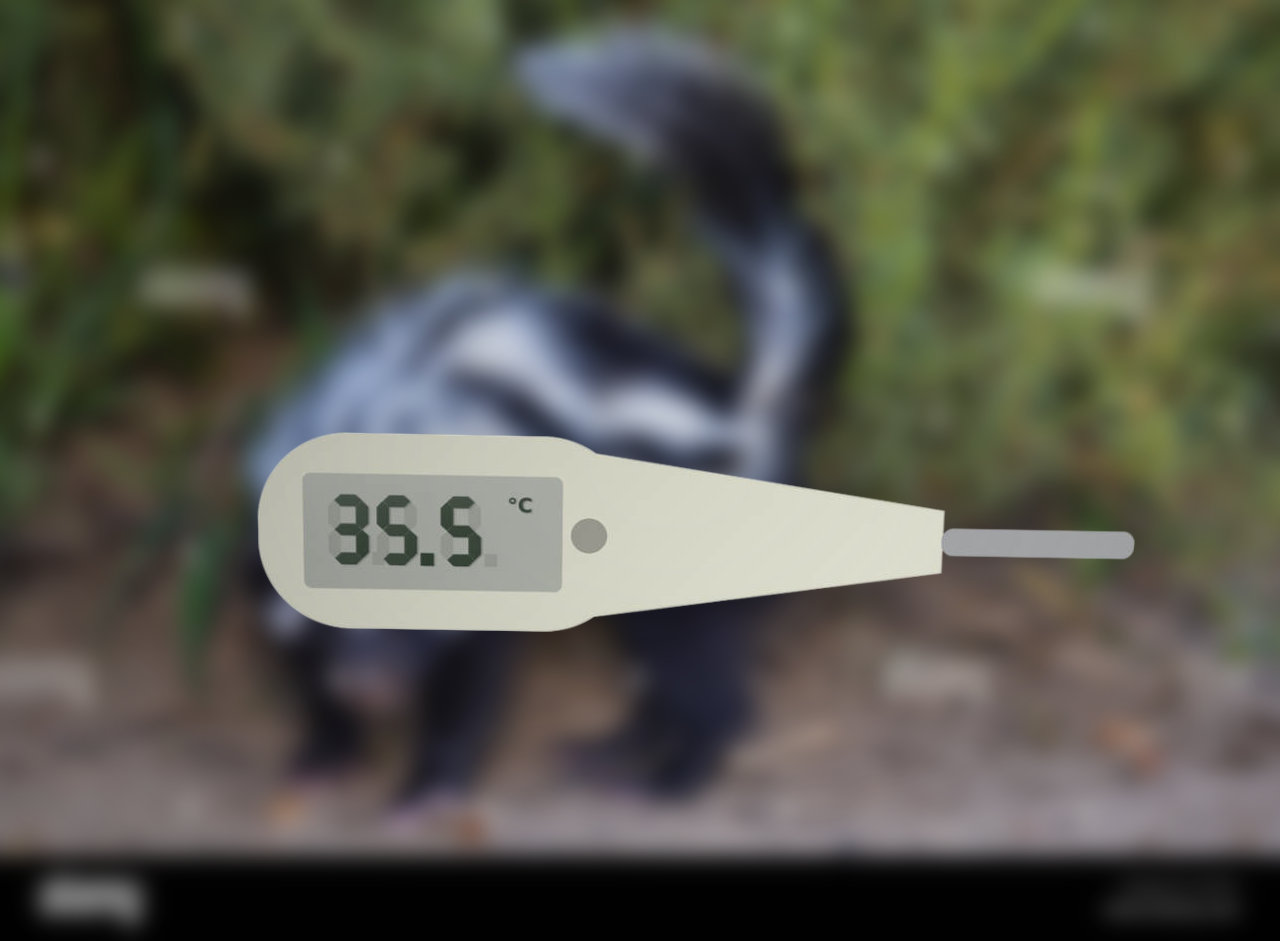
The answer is 35.5 °C
